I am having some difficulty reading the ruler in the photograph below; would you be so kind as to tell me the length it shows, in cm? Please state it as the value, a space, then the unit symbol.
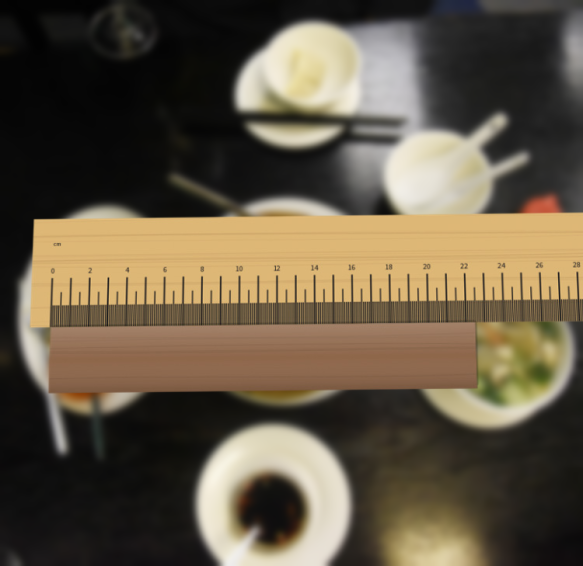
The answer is 22.5 cm
